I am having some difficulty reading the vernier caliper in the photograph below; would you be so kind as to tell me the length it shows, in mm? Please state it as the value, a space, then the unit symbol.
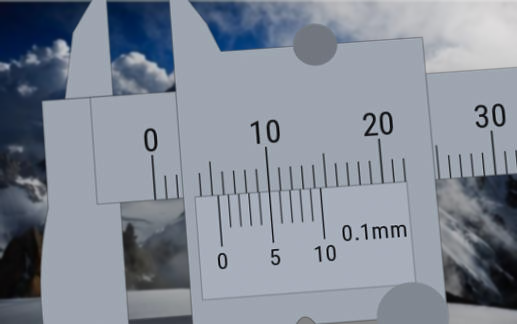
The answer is 5.5 mm
